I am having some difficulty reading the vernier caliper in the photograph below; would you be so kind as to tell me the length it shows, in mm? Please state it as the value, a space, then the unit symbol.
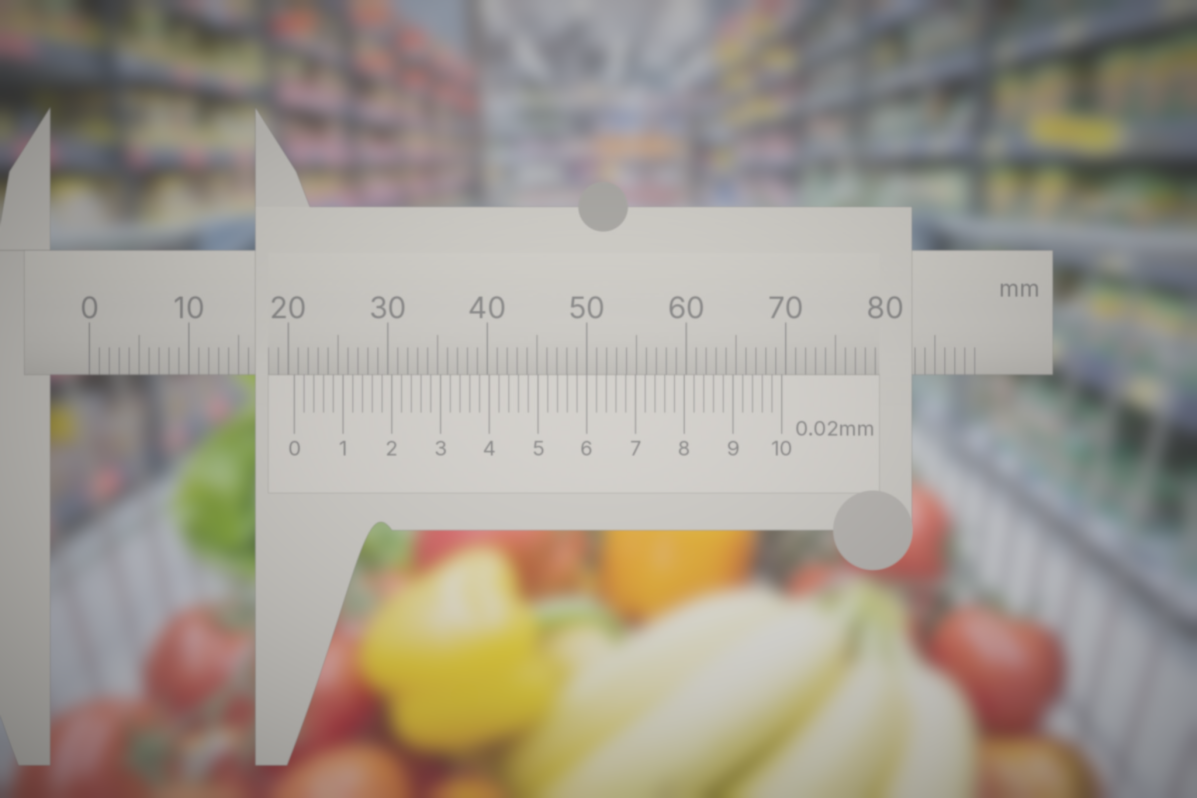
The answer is 20.6 mm
